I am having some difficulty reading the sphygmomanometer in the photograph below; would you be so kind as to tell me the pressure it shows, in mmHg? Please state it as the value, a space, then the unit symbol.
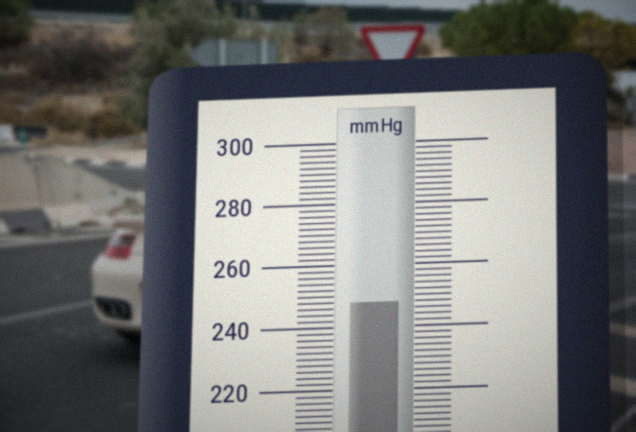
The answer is 248 mmHg
